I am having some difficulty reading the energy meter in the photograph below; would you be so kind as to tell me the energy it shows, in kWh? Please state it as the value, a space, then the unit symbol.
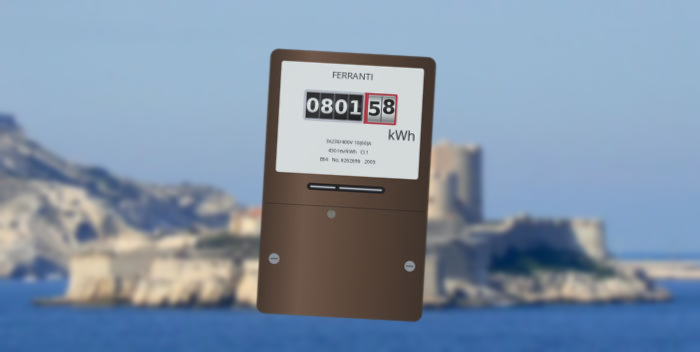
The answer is 801.58 kWh
